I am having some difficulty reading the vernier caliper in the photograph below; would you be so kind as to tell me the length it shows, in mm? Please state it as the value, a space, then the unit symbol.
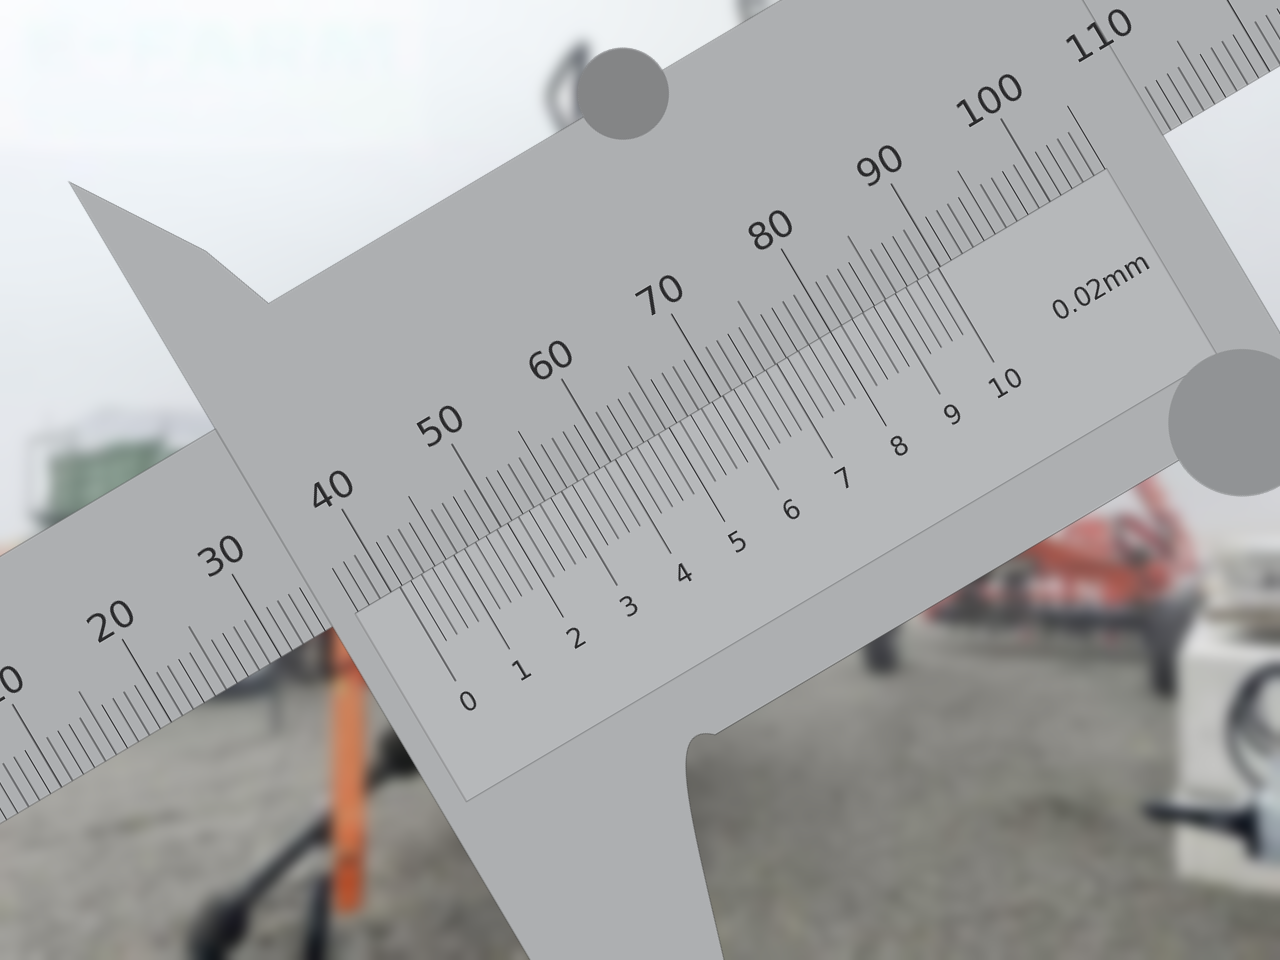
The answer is 40.8 mm
